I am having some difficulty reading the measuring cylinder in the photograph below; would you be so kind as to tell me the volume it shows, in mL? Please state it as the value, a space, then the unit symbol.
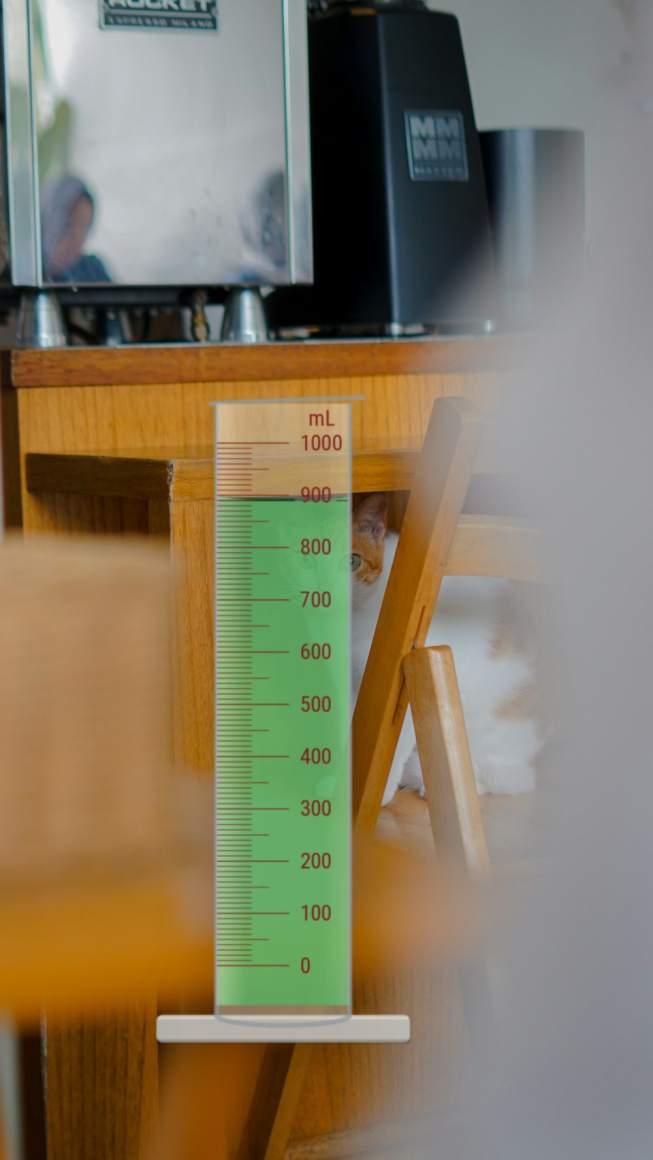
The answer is 890 mL
